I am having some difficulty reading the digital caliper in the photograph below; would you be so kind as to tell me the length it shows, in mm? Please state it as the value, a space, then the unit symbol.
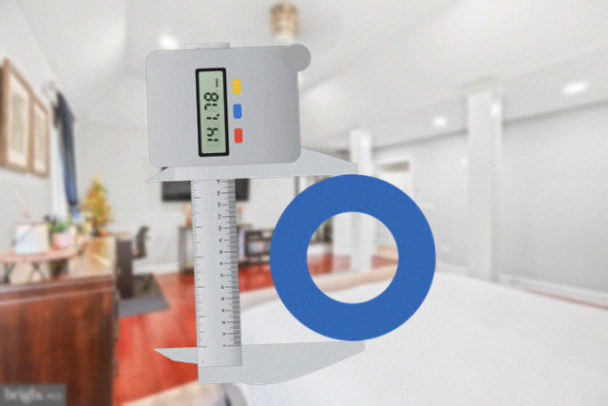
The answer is 141.78 mm
